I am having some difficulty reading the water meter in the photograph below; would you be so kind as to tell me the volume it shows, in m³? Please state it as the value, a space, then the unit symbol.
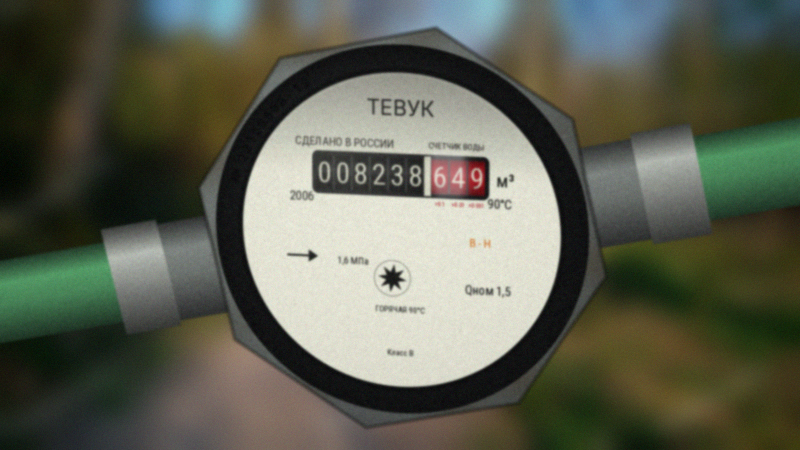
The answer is 8238.649 m³
